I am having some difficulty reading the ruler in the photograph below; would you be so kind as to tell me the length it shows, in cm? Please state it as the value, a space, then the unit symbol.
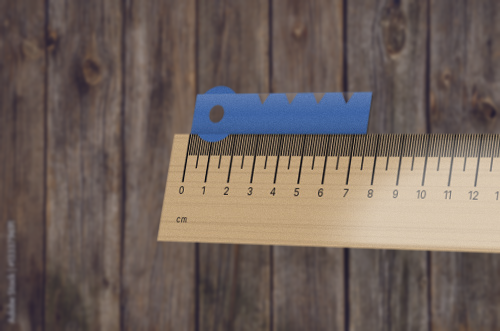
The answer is 7.5 cm
